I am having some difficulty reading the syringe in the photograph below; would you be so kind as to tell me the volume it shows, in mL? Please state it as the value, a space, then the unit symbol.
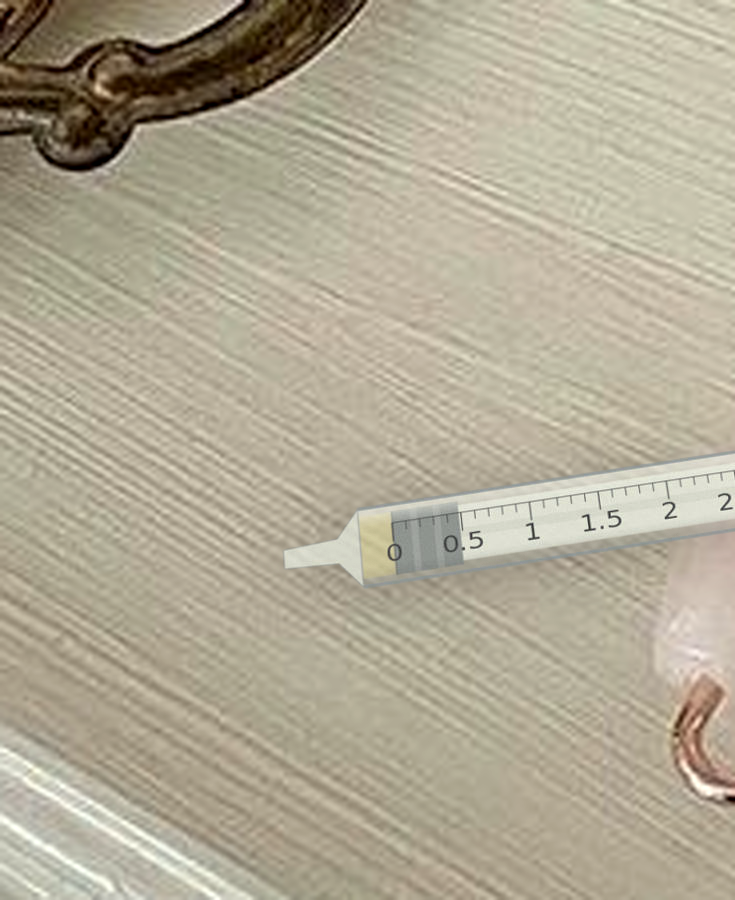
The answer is 0 mL
